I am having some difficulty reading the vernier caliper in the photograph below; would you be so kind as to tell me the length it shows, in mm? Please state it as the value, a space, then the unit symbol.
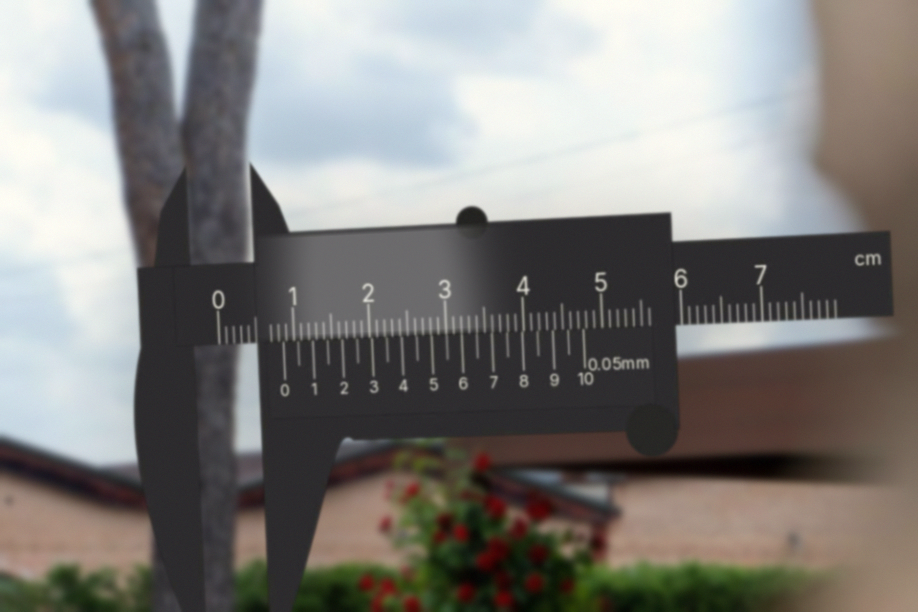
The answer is 8.6 mm
